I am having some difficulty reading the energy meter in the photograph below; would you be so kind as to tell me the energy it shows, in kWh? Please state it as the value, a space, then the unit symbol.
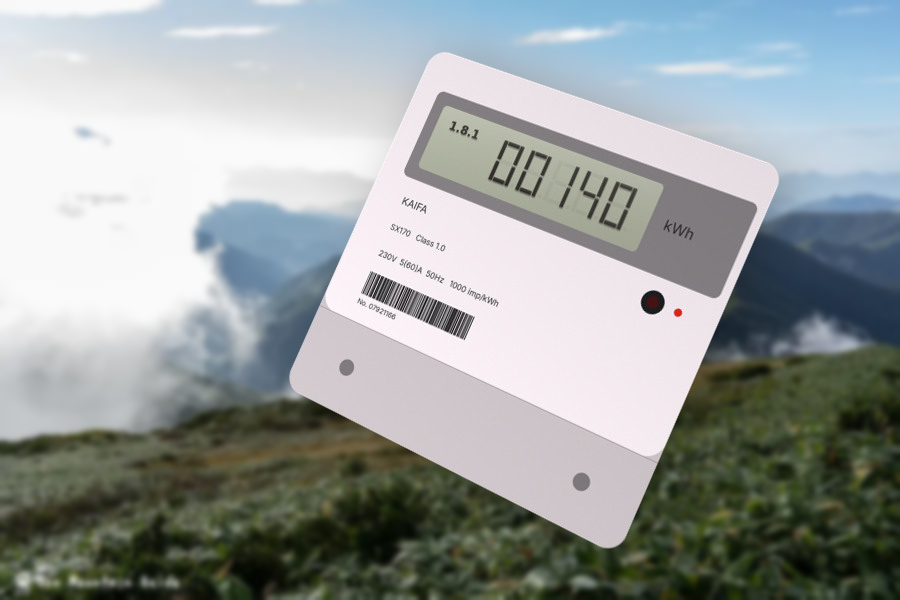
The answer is 140 kWh
